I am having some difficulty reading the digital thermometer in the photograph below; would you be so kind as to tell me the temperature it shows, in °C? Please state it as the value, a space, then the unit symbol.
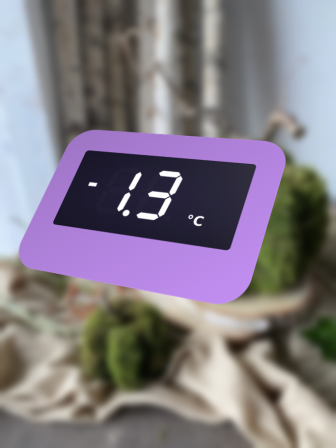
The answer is -1.3 °C
